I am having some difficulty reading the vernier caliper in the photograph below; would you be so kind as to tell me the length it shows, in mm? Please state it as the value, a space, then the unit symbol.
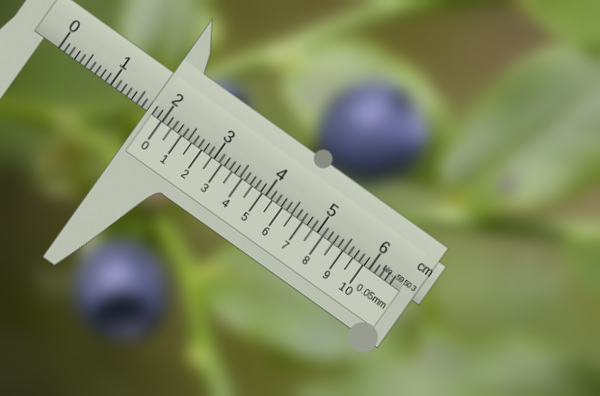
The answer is 19.8 mm
